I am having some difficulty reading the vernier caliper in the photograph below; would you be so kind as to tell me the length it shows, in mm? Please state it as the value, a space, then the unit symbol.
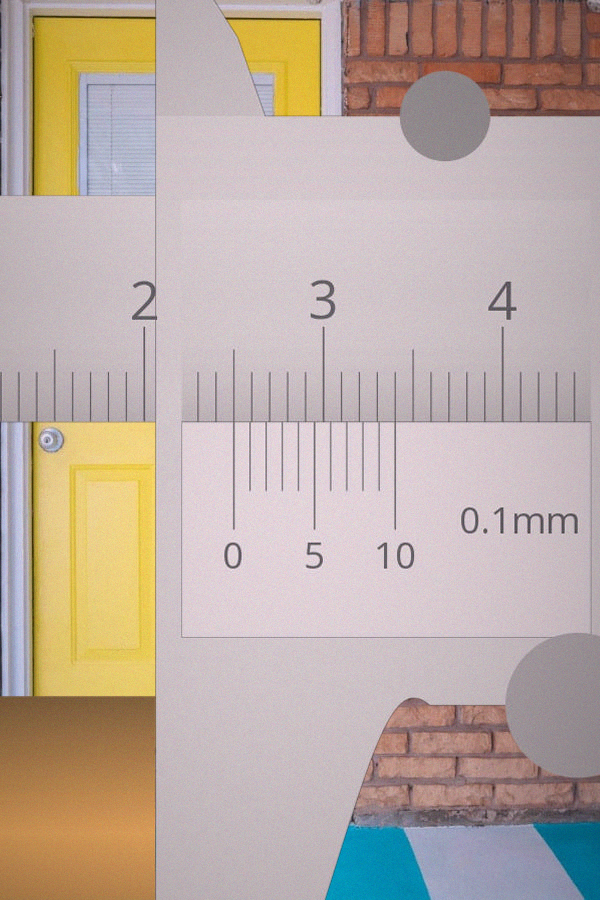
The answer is 25.0 mm
